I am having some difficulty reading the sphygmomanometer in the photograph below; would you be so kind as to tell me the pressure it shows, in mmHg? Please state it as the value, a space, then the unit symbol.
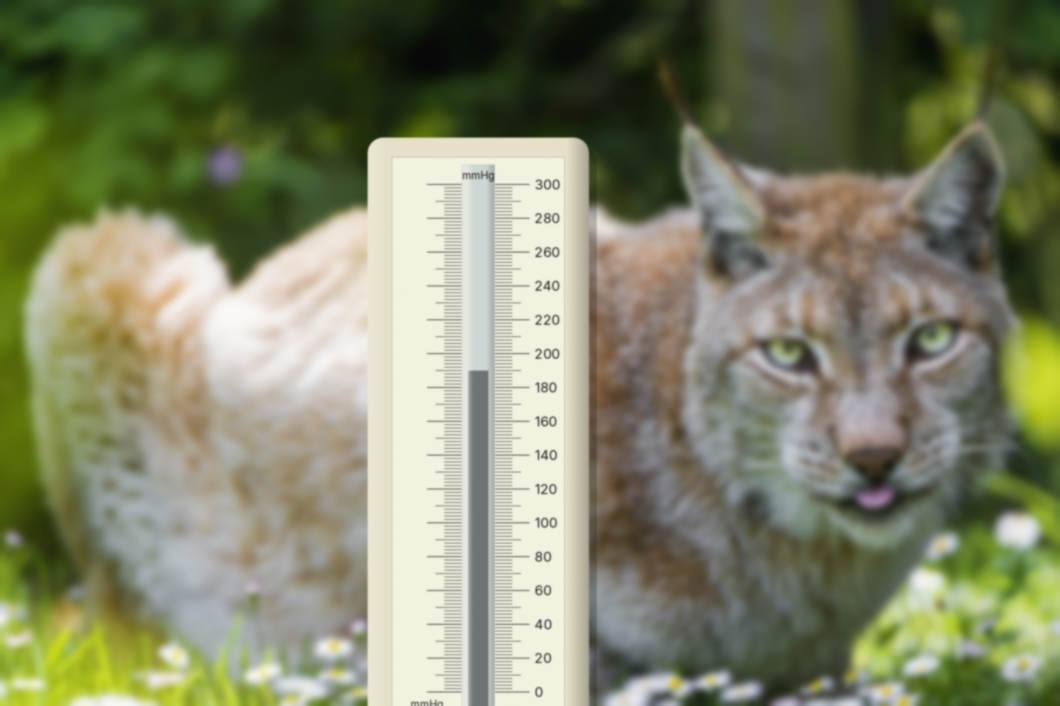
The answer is 190 mmHg
